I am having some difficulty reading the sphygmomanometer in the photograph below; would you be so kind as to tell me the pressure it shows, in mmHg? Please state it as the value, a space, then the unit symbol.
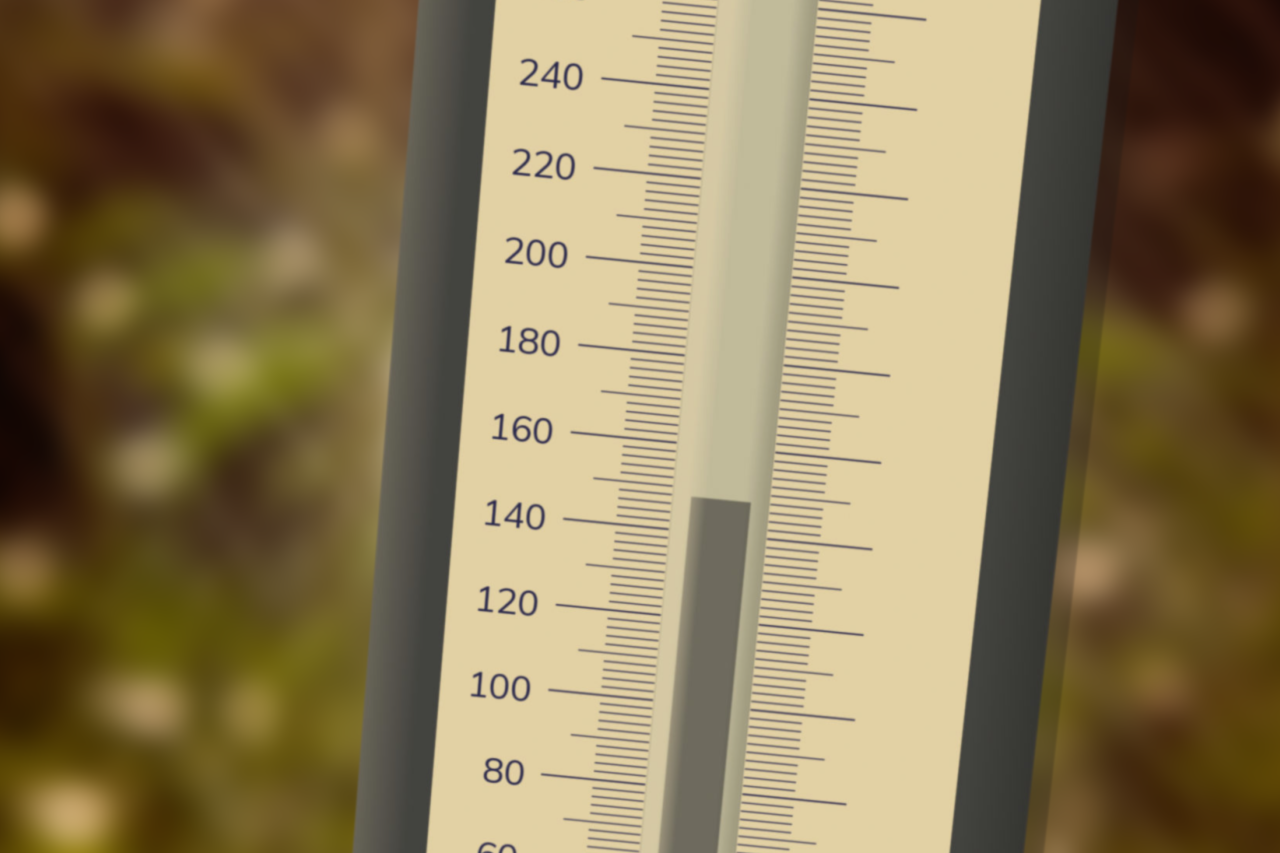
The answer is 148 mmHg
